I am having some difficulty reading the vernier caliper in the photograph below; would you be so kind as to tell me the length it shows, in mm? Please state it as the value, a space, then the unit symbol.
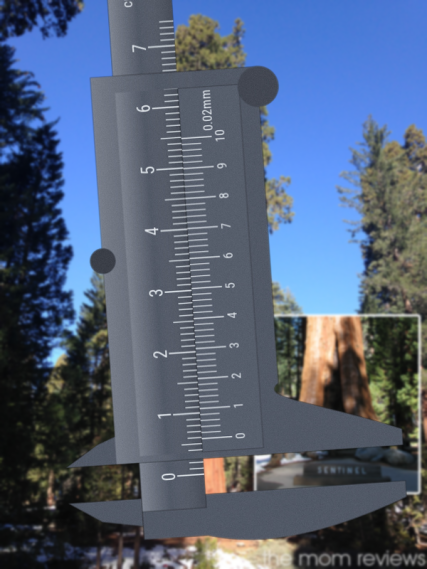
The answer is 5.8 mm
